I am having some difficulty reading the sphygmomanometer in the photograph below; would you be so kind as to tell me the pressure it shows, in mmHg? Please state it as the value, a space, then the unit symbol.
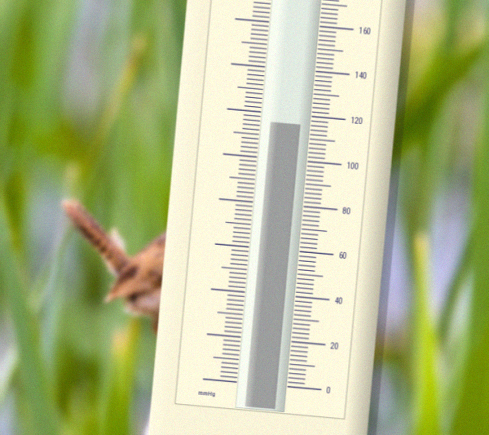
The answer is 116 mmHg
